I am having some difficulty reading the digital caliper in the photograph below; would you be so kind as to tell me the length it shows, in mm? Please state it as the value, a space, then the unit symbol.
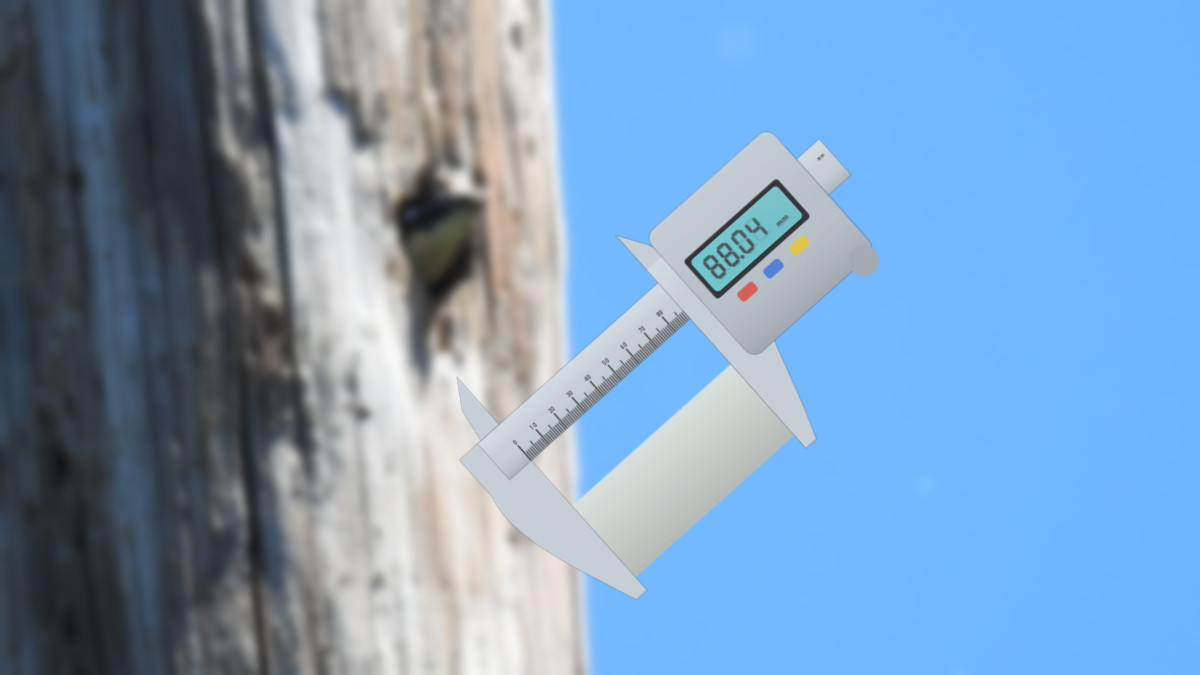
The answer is 88.04 mm
